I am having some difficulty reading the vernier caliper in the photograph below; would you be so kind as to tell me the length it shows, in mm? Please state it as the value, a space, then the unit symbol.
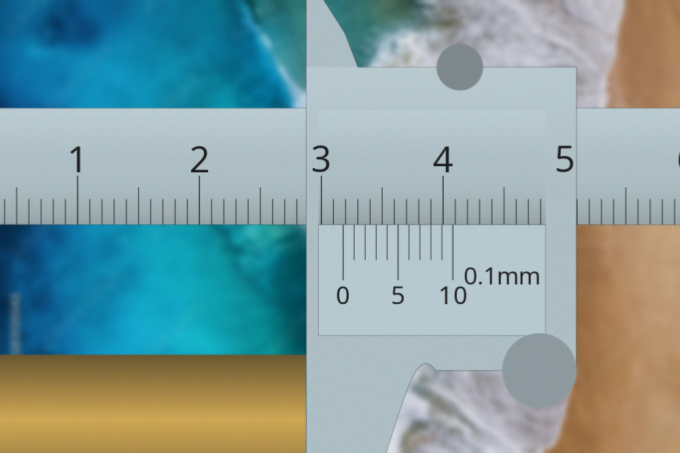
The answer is 31.8 mm
